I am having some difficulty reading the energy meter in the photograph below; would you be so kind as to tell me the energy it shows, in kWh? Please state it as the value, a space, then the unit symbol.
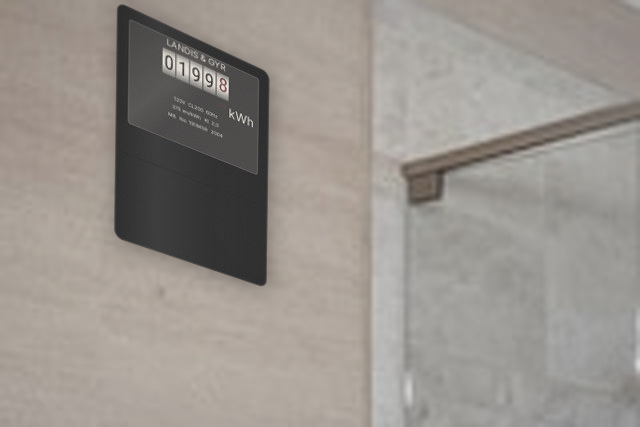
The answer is 199.8 kWh
